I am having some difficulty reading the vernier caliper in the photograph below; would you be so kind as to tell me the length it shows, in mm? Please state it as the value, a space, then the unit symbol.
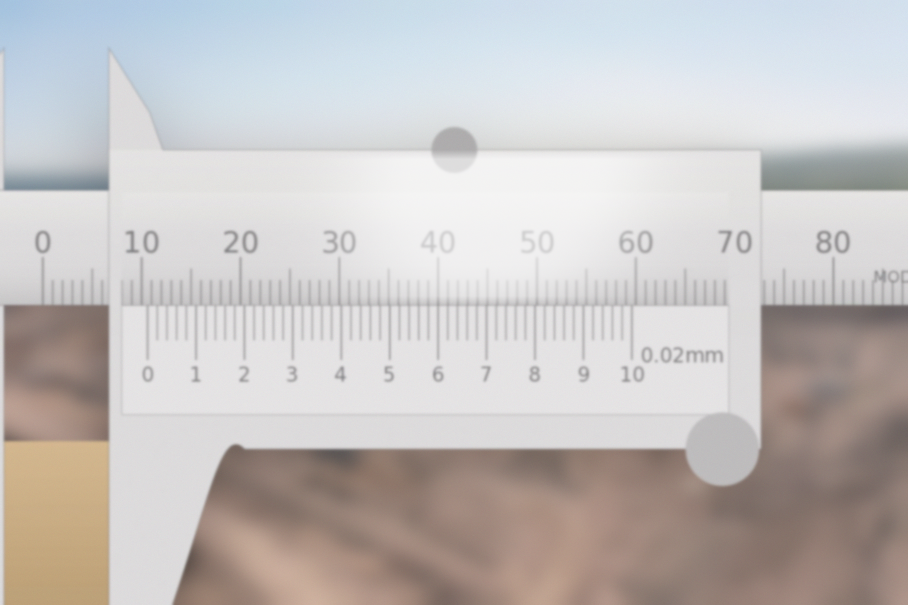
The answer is 10.6 mm
